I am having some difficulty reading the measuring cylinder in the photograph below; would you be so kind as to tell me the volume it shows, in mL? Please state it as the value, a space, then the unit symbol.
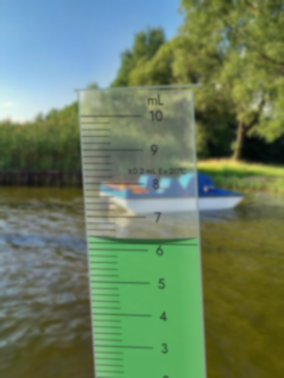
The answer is 6.2 mL
